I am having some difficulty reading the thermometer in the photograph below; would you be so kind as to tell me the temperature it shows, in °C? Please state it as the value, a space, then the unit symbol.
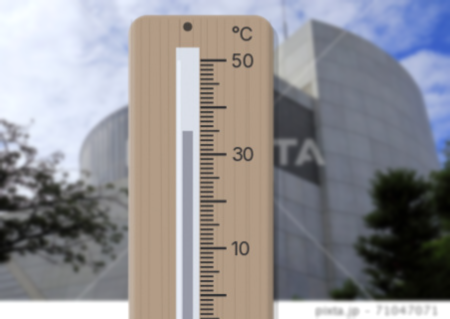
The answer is 35 °C
